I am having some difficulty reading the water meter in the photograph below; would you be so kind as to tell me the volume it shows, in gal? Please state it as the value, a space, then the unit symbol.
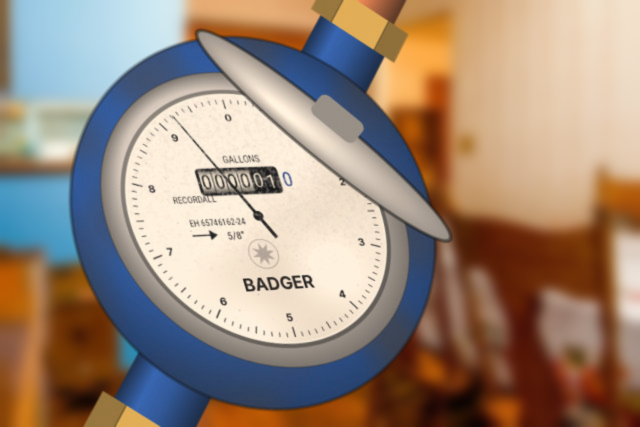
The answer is 9.2 gal
